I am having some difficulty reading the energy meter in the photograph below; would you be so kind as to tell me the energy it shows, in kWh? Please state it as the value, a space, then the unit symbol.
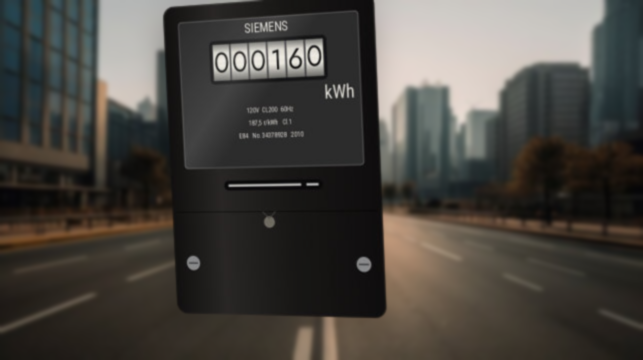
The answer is 160 kWh
